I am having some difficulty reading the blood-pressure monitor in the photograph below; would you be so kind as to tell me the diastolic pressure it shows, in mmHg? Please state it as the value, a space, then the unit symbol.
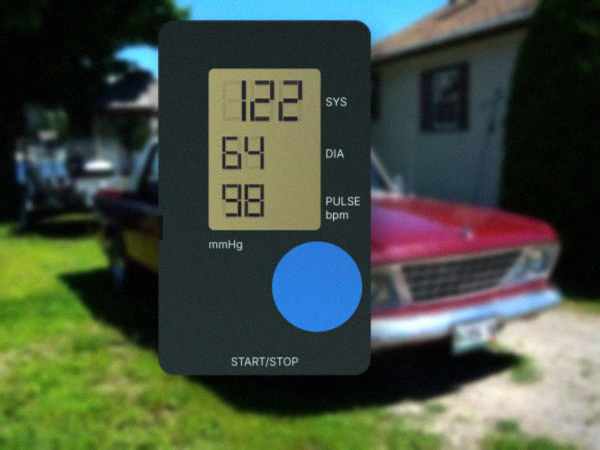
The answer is 64 mmHg
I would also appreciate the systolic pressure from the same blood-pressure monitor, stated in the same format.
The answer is 122 mmHg
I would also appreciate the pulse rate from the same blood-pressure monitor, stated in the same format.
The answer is 98 bpm
